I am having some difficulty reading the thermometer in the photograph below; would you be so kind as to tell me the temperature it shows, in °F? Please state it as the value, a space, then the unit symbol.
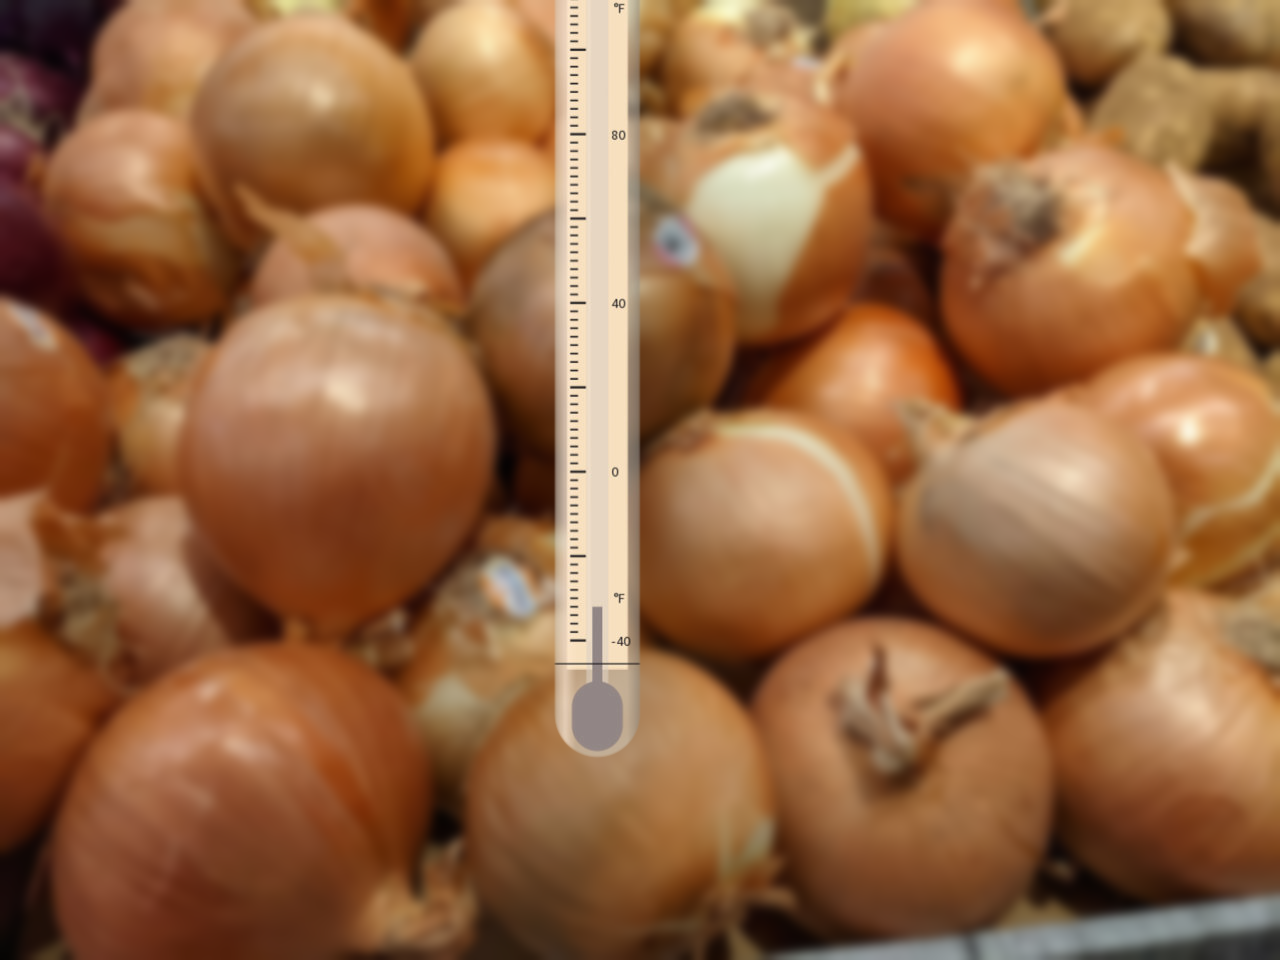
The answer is -32 °F
